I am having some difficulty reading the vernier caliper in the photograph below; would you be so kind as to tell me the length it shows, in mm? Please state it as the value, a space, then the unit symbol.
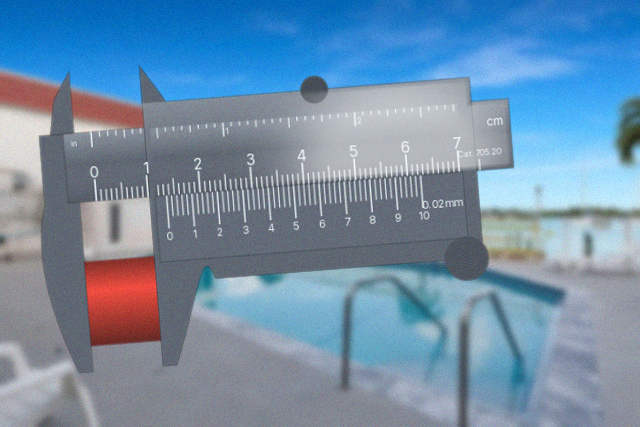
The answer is 13.5 mm
